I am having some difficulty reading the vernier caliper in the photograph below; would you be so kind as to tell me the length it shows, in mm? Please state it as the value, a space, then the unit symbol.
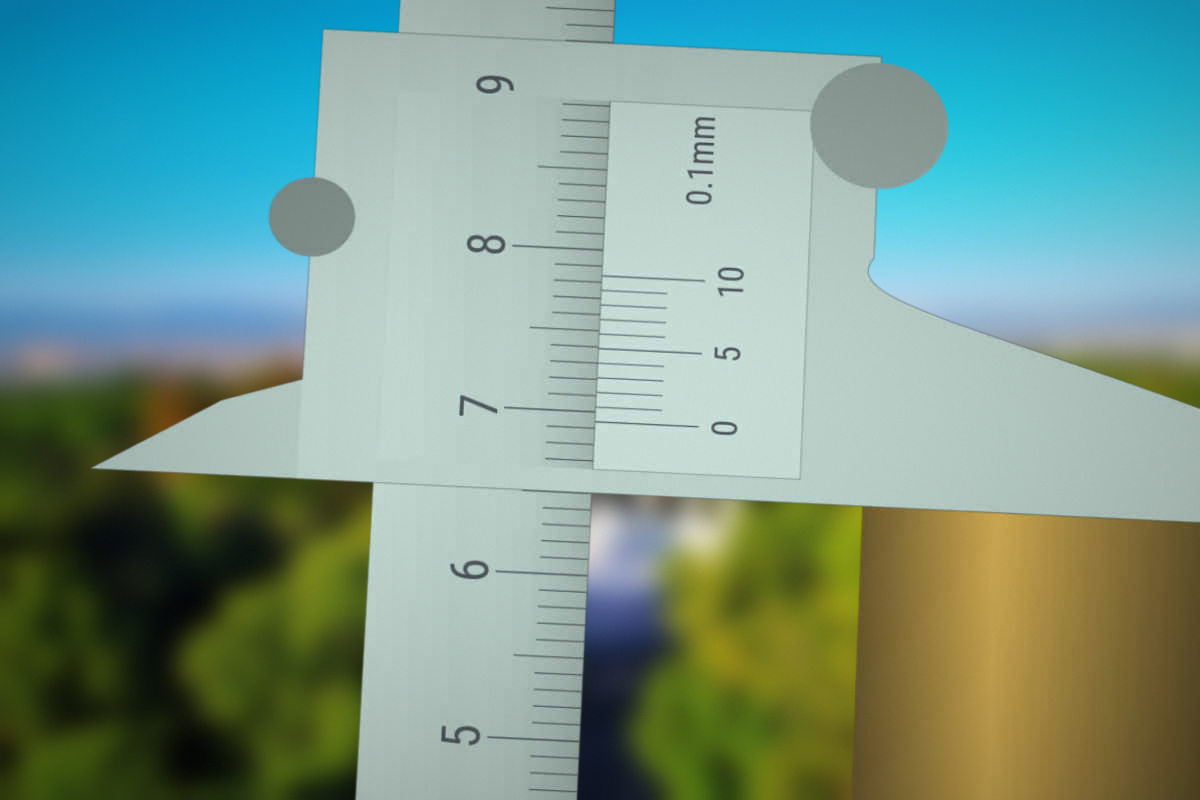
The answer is 69.4 mm
